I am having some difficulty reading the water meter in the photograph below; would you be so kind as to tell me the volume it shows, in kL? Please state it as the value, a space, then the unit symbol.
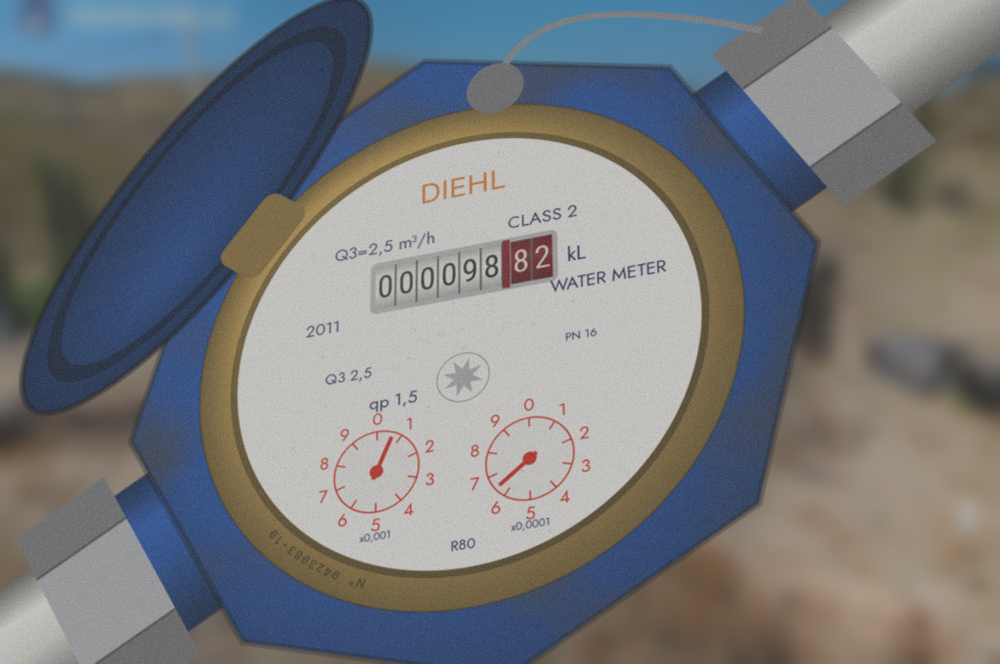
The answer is 98.8206 kL
